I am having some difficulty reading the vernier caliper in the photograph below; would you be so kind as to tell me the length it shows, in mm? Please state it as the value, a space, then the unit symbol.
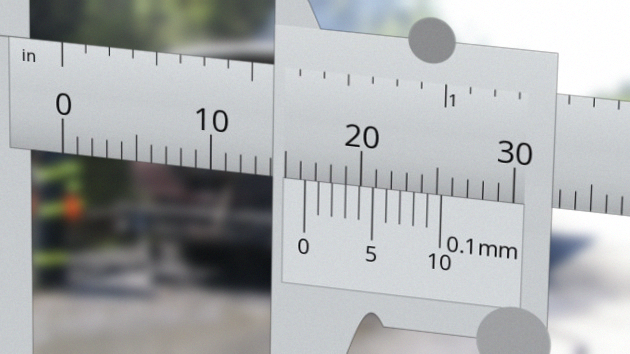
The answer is 16.3 mm
